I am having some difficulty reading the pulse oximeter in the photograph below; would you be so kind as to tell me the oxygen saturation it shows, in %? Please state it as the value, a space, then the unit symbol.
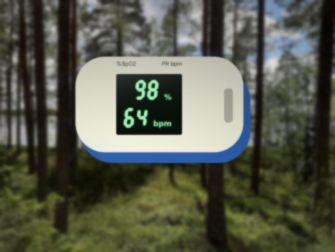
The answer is 98 %
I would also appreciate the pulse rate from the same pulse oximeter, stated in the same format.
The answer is 64 bpm
